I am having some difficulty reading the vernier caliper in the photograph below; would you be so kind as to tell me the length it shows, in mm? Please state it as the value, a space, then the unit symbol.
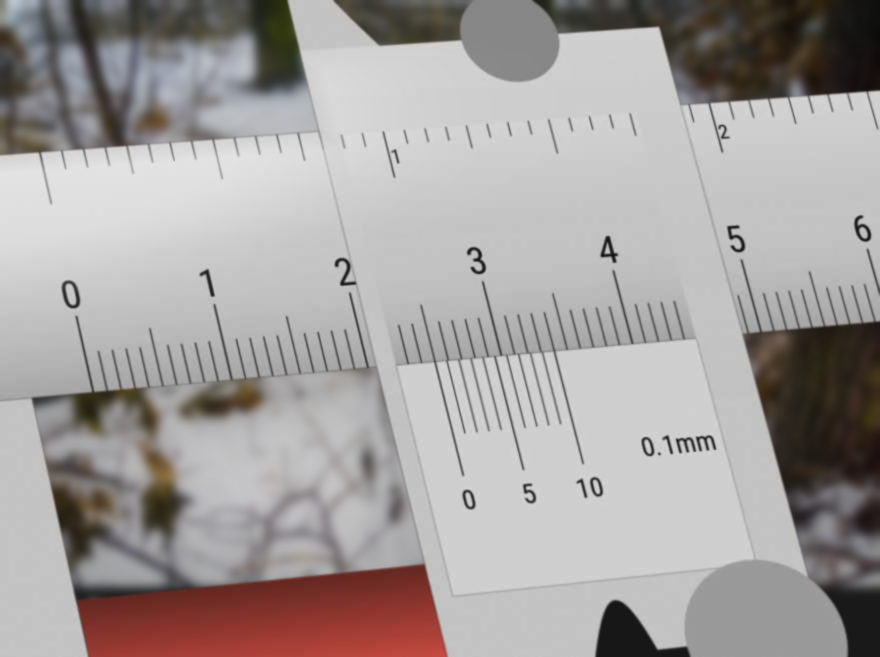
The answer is 25.0 mm
